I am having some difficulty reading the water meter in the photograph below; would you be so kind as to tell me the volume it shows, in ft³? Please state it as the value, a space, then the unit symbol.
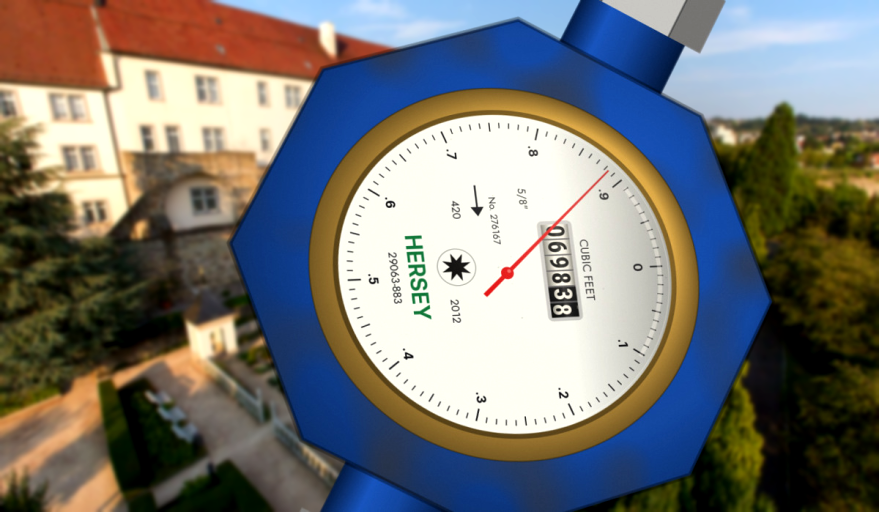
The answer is 69837.88 ft³
